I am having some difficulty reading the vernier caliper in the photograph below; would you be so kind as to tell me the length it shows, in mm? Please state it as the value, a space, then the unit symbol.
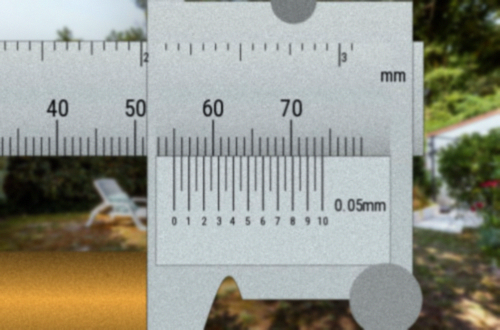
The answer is 55.0 mm
